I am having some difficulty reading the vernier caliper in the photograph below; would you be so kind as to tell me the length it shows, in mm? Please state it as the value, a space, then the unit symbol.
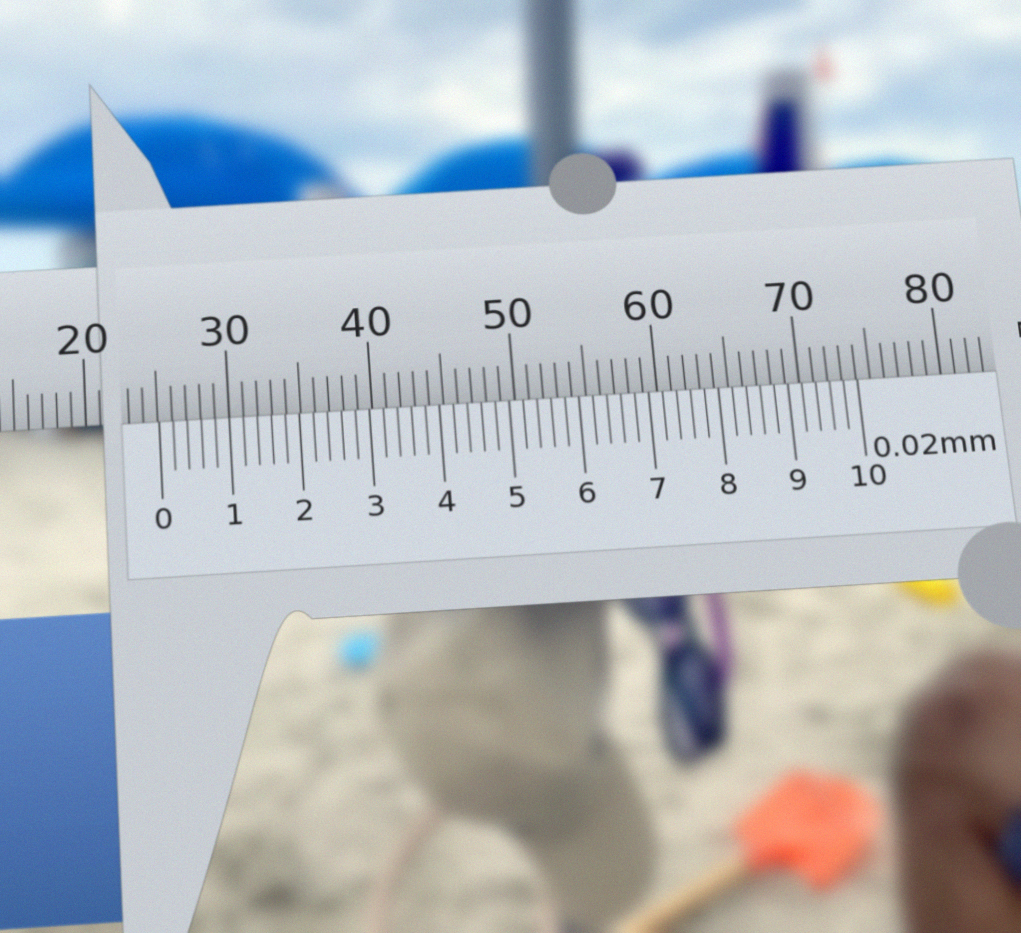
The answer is 25.1 mm
